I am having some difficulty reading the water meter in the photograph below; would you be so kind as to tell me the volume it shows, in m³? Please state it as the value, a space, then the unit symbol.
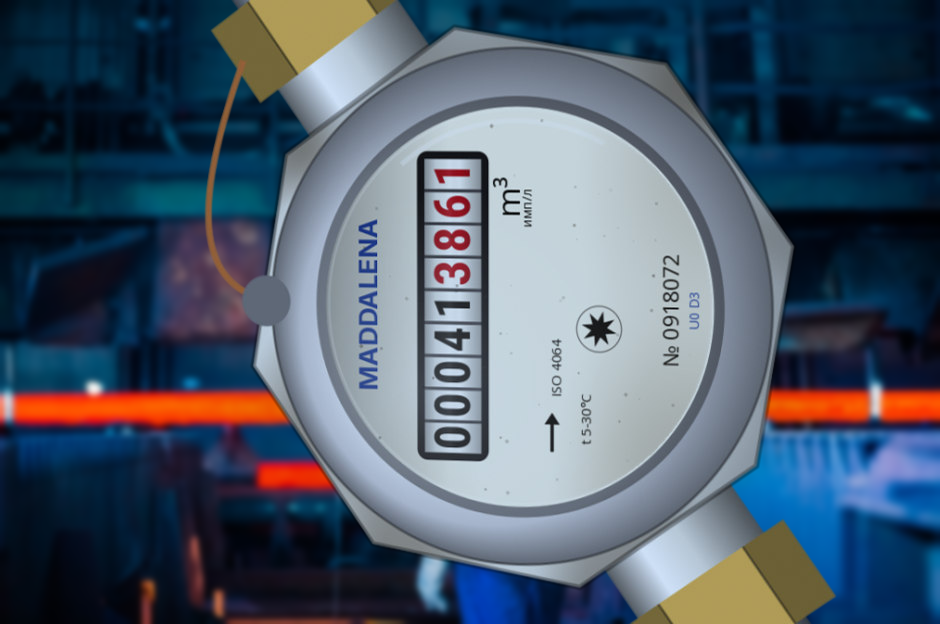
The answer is 41.3861 m³
